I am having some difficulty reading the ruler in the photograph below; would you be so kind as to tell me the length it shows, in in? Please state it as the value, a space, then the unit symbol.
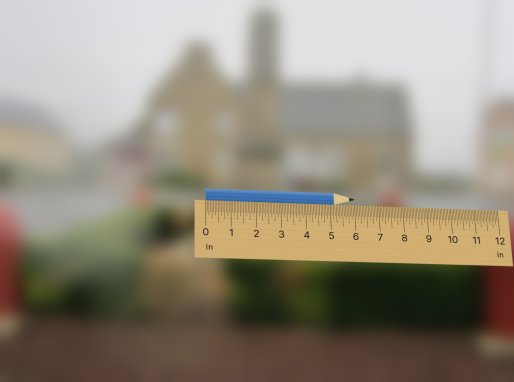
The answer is 6 in
